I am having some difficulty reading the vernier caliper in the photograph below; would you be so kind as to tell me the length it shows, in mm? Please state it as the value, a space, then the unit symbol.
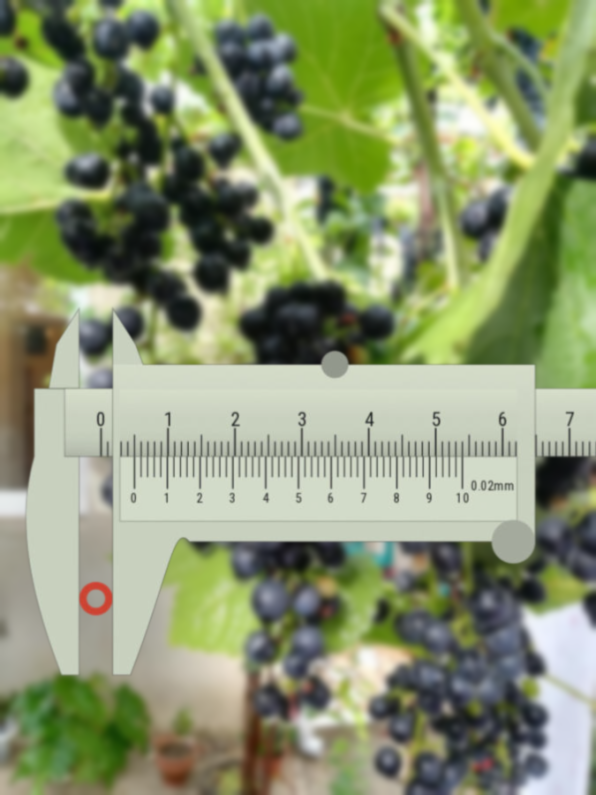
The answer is 5.0 mm
